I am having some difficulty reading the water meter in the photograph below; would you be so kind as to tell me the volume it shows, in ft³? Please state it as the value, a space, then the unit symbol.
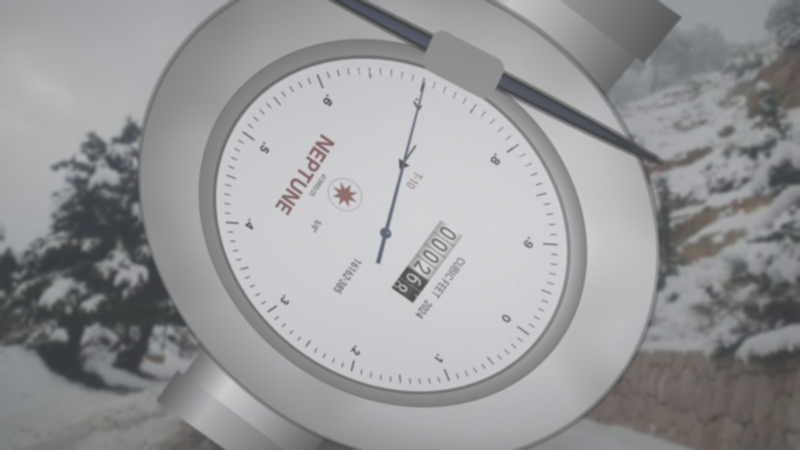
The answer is 267.70 ft³
